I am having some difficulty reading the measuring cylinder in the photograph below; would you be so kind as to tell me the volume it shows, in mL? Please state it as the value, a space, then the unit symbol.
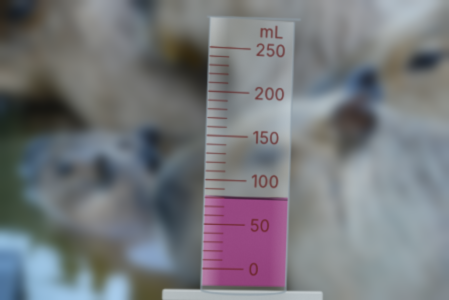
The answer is 80 mL
